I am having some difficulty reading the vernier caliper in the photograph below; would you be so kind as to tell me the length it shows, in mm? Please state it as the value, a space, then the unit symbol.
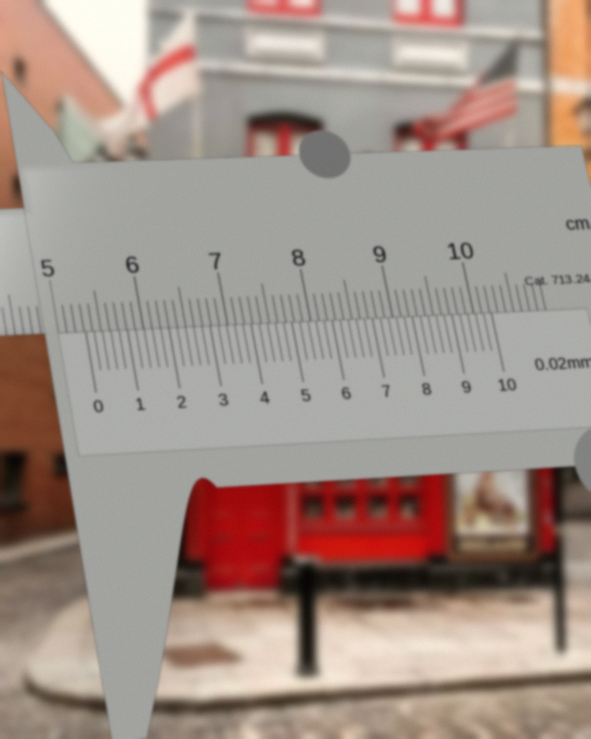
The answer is 53.2 mm
